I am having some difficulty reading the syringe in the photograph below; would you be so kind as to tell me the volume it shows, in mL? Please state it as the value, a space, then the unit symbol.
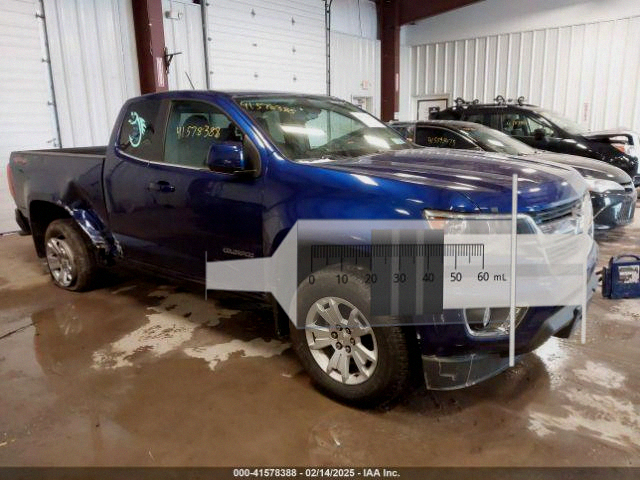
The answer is 20 mL
